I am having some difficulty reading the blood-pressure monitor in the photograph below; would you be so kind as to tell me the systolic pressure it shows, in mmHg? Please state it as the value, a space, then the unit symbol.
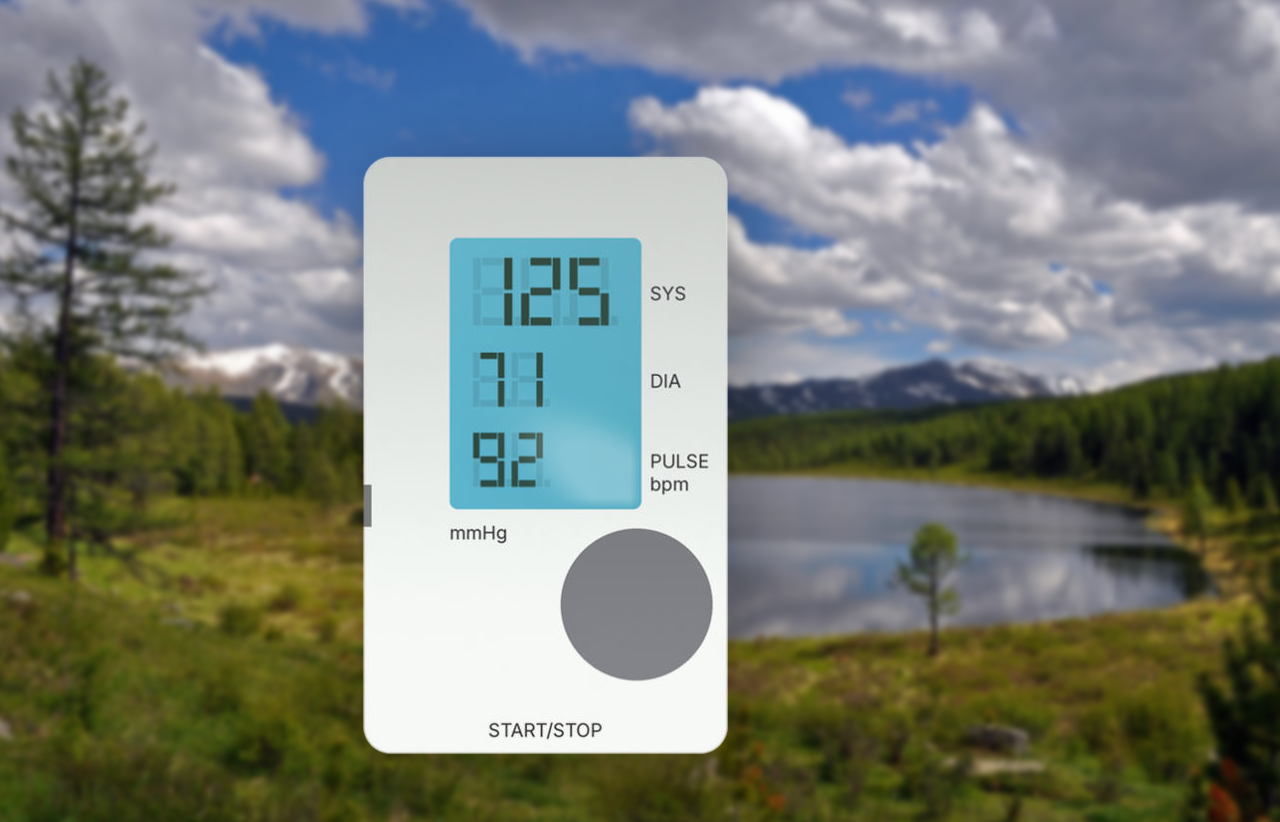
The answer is 125 mmHg
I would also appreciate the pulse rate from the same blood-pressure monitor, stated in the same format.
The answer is 92 bpm
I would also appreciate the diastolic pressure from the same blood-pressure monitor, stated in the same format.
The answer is 71 mmHg
